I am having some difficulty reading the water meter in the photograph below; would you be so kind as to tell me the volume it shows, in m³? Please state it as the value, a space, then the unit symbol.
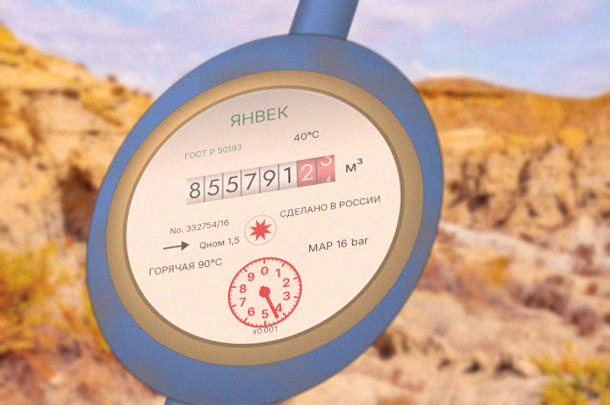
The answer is 855791.234 m³
